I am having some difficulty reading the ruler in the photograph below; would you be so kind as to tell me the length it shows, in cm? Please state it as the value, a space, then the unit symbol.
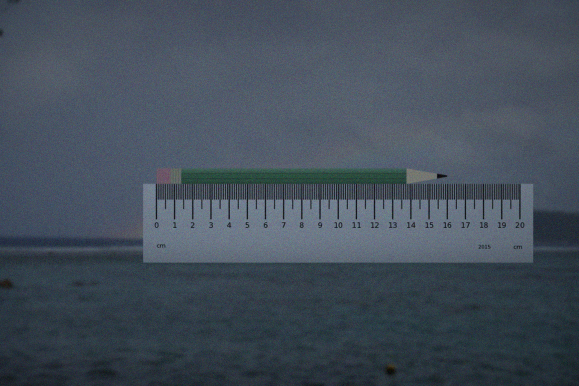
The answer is 16 cm
